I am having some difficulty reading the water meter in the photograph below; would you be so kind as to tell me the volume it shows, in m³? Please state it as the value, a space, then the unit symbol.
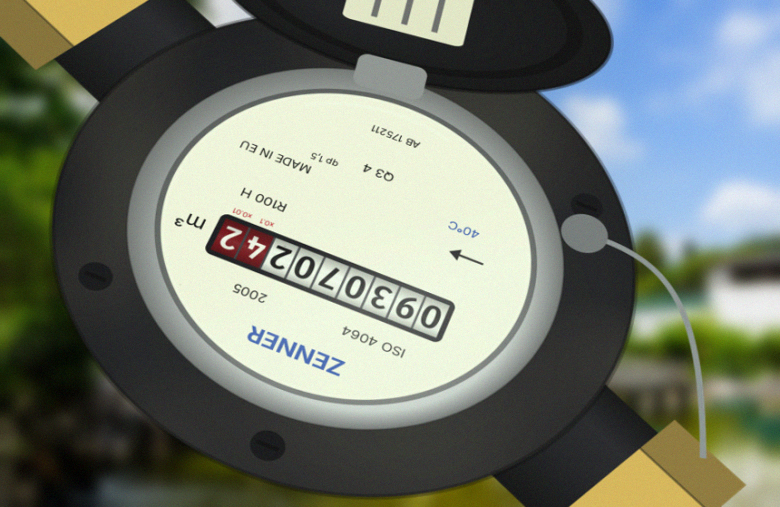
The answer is 930702.42 m³
